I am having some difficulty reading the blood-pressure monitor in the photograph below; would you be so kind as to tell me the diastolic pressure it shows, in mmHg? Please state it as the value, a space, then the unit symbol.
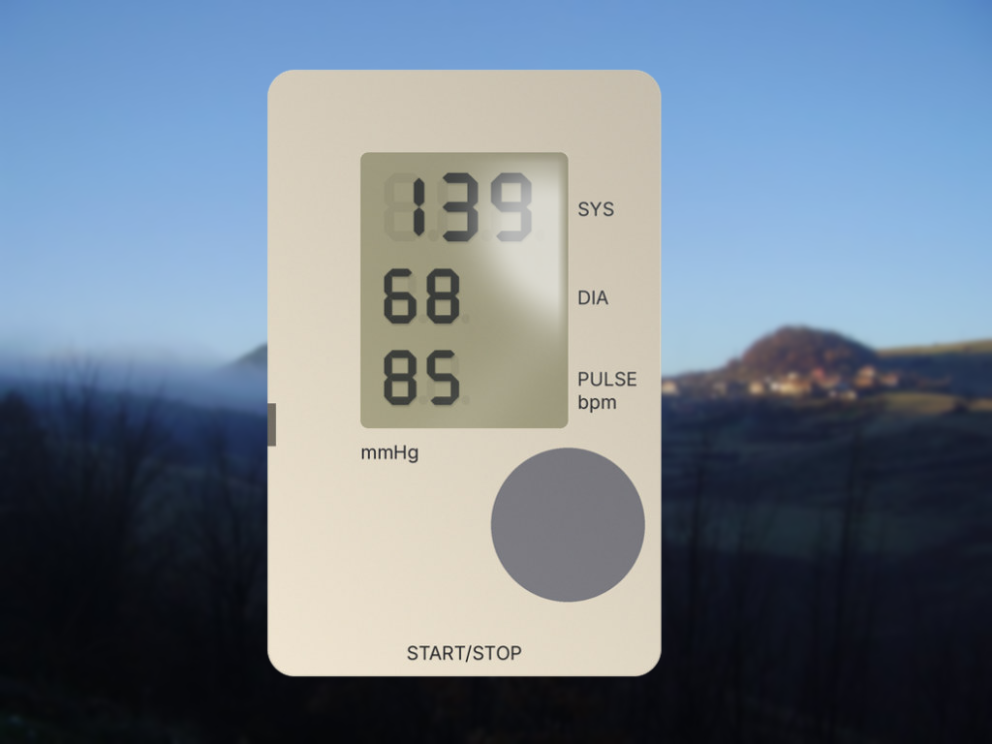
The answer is 68 mmHg
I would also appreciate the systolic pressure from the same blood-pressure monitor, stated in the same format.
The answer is 139 mmHg
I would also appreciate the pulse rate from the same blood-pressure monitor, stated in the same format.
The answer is 85 bpm
